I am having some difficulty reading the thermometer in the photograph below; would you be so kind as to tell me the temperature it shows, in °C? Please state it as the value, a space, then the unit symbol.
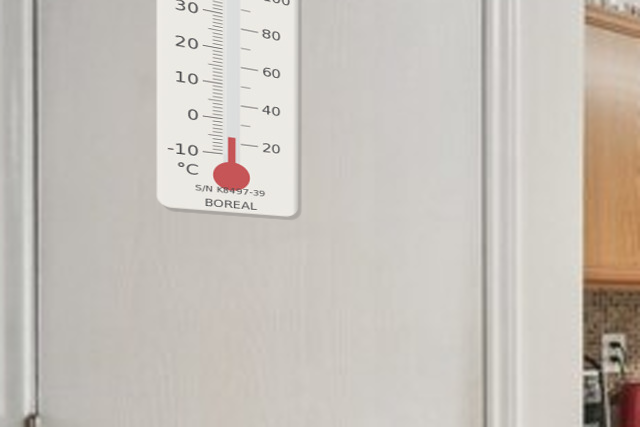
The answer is -5 °C
